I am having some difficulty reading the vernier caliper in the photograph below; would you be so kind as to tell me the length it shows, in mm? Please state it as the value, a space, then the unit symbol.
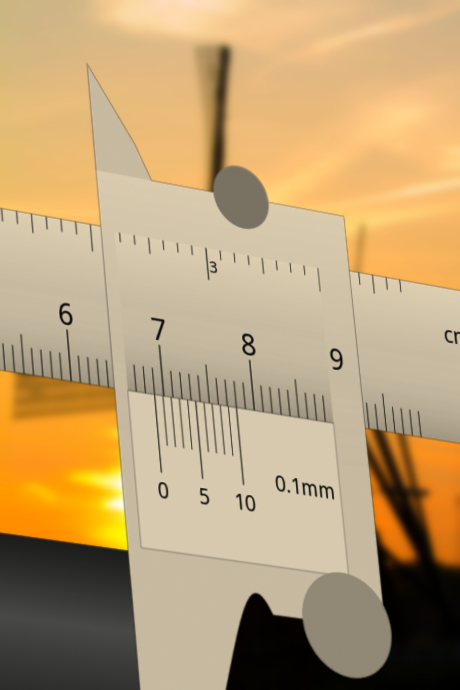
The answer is 69.0 mm
